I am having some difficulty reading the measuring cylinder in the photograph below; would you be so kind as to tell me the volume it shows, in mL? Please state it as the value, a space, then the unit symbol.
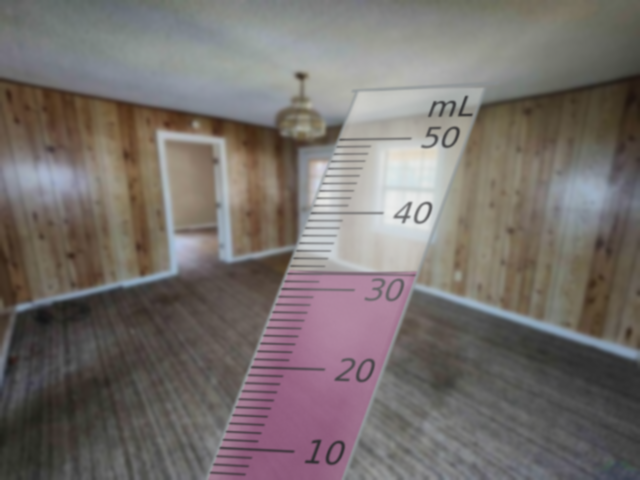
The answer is 32 mL
